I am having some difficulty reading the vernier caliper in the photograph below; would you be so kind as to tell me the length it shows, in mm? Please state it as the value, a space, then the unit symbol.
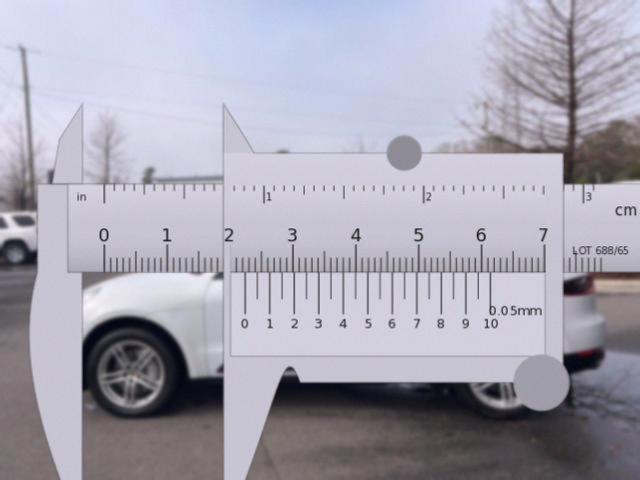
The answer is 22.4 mm
